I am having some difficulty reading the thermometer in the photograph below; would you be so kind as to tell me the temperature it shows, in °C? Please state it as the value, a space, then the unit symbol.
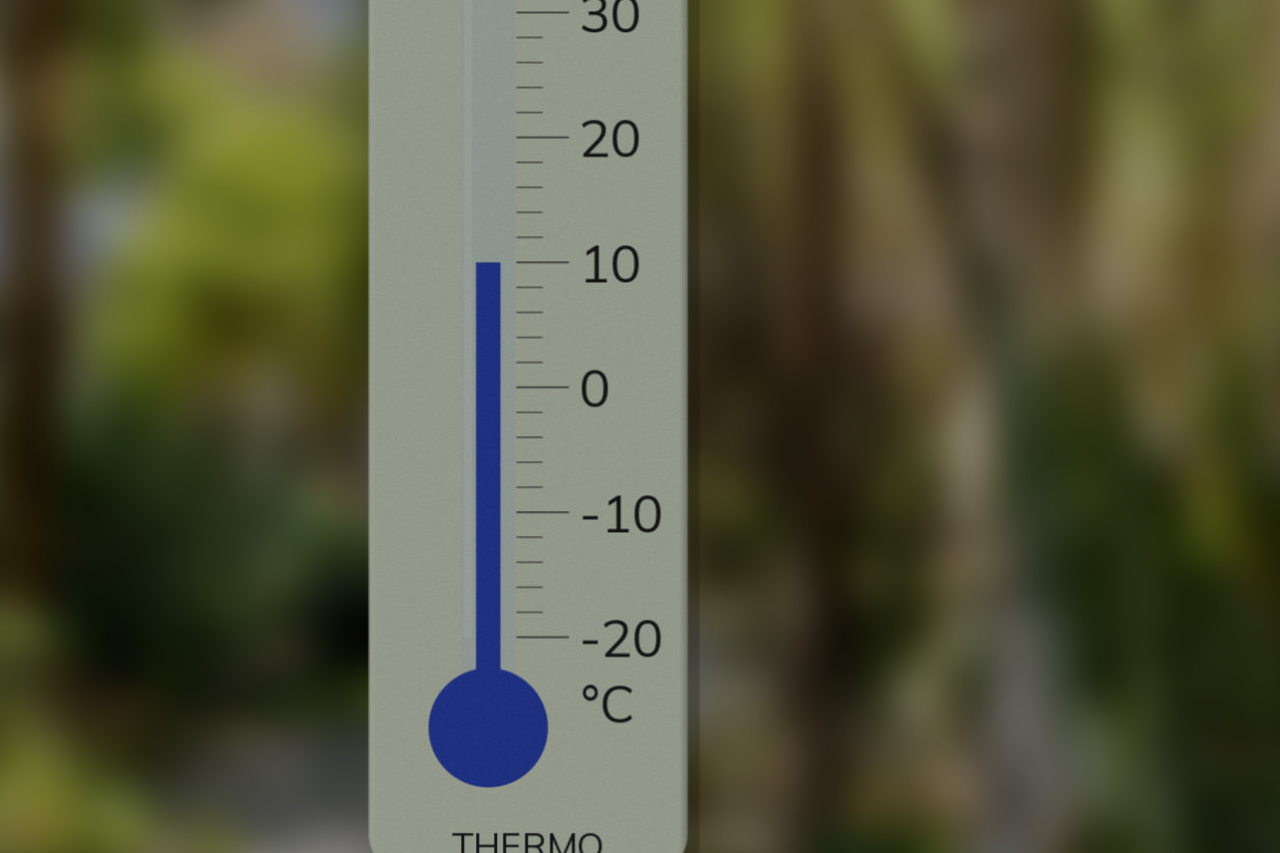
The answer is 10 °C
